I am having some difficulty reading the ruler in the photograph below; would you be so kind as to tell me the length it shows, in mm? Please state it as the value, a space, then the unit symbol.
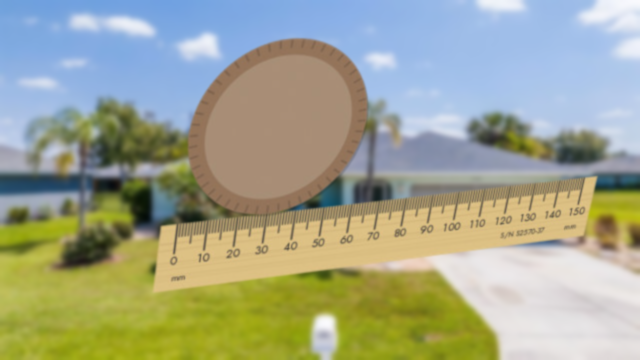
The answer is 60 mm
